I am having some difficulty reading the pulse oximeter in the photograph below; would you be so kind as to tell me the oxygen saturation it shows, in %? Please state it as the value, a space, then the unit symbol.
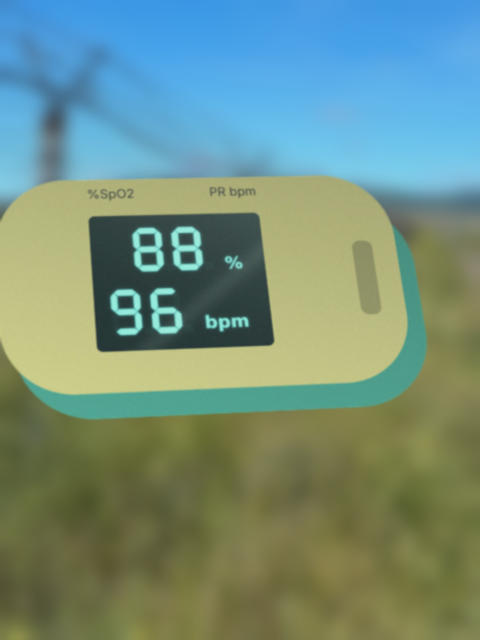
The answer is 88 %
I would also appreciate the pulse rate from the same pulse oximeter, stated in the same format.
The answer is 96 bpm
